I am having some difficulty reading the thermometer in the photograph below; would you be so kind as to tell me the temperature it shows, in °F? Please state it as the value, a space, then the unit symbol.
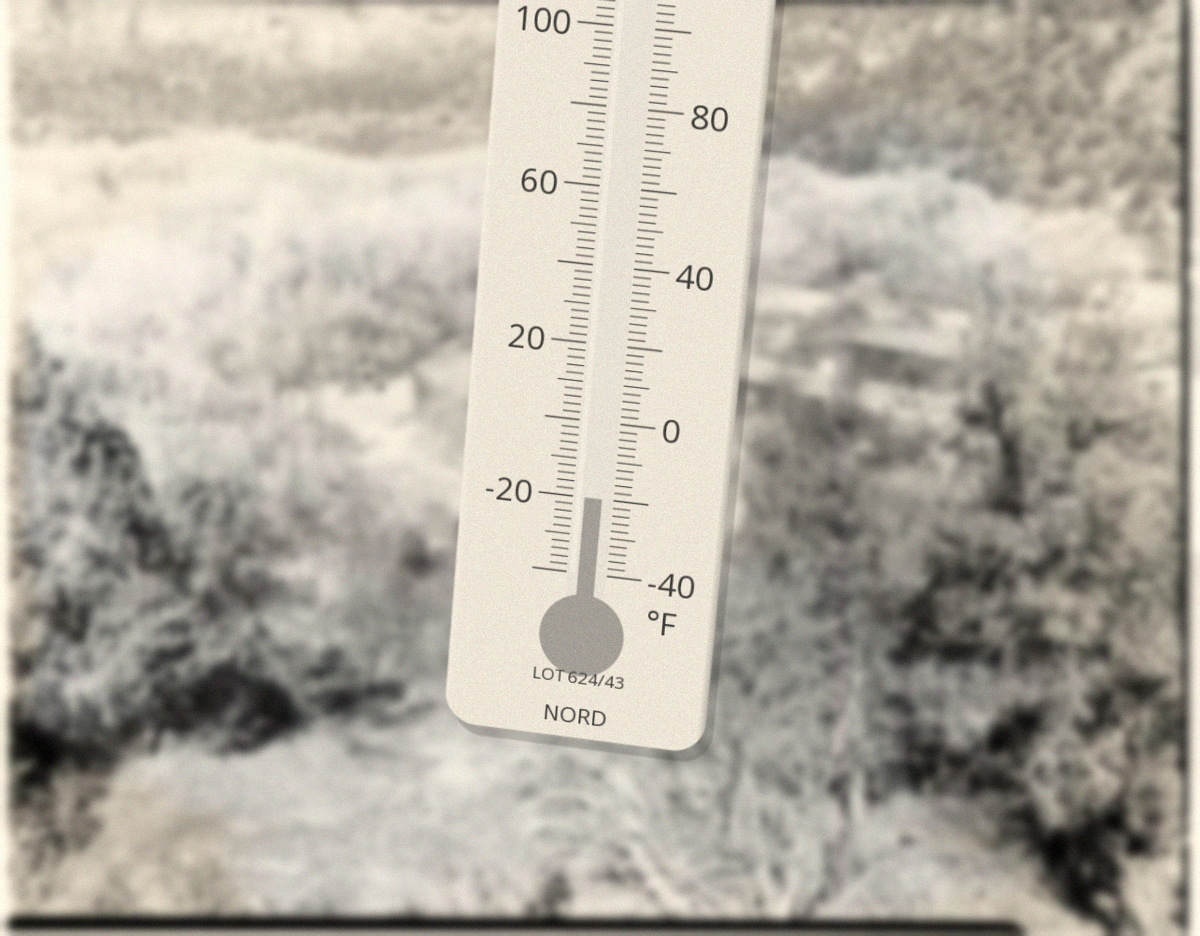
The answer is -20 °F
